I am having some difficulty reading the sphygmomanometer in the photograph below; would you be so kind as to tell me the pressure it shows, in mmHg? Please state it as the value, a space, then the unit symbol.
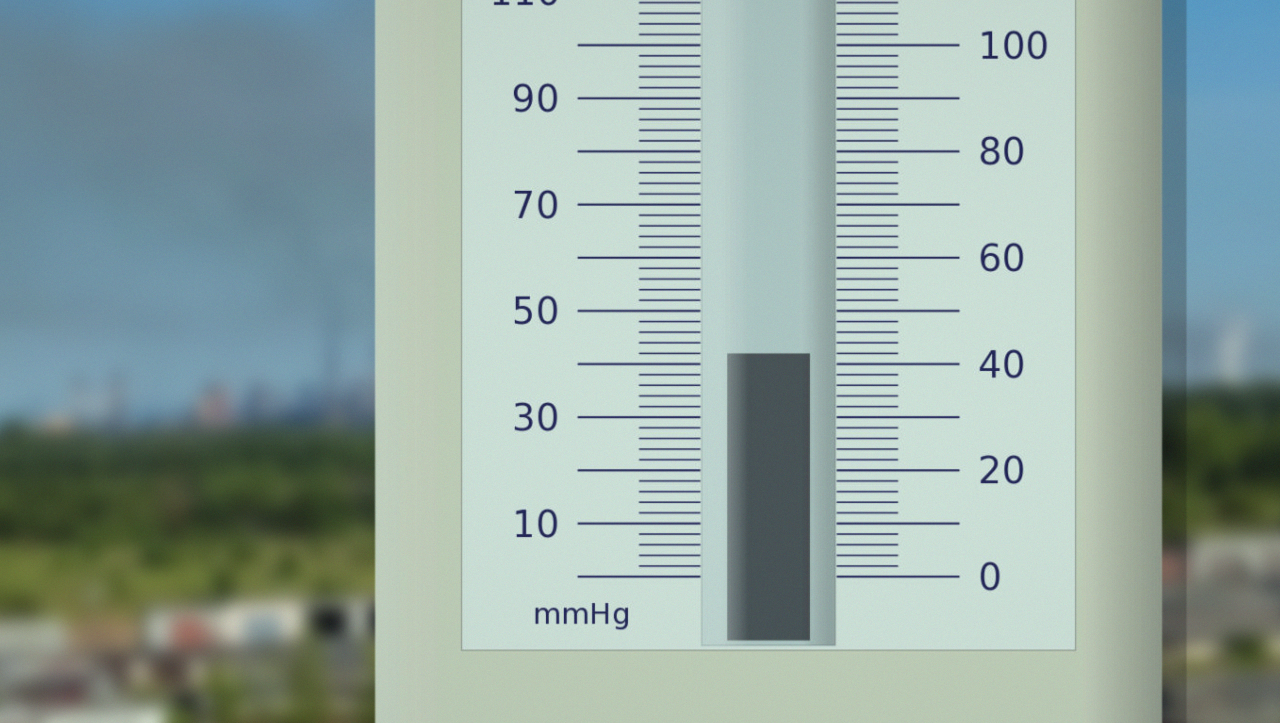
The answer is 42 mmHg
